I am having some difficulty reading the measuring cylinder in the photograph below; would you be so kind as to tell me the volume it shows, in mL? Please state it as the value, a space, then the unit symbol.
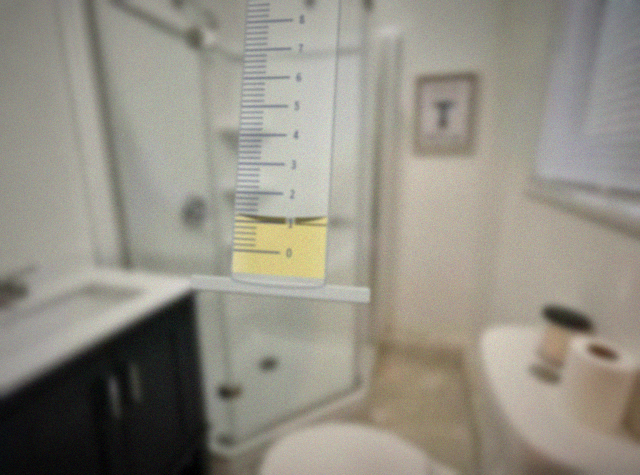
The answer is 1 mL
